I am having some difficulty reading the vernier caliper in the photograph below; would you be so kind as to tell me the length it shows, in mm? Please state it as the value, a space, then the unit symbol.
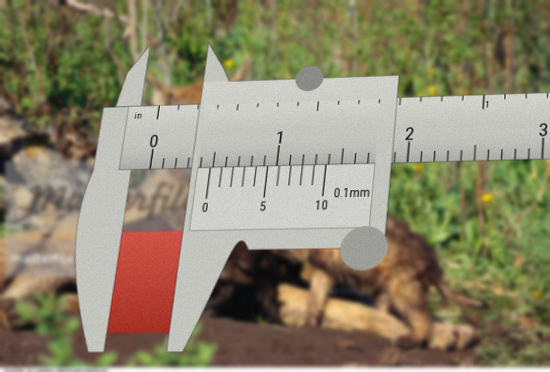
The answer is 4.8 mm
